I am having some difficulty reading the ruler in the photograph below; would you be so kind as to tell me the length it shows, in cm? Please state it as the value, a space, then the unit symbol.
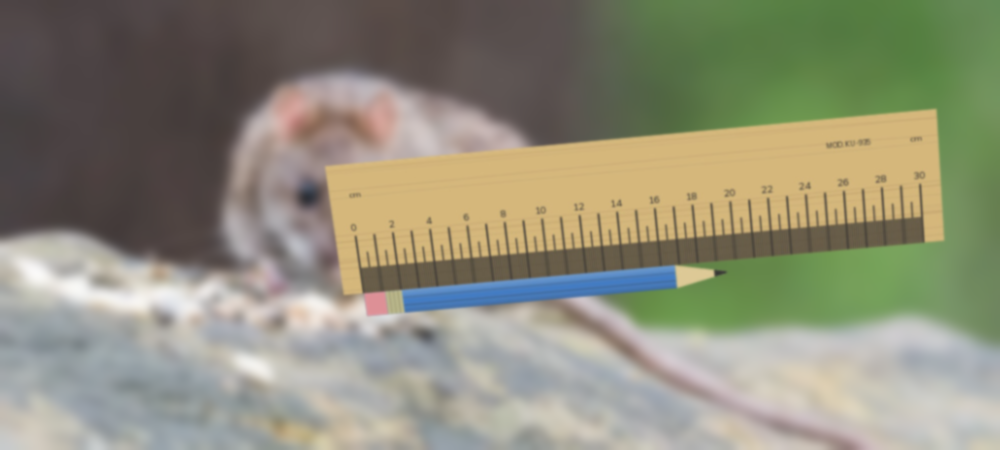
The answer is 19.5 cm
